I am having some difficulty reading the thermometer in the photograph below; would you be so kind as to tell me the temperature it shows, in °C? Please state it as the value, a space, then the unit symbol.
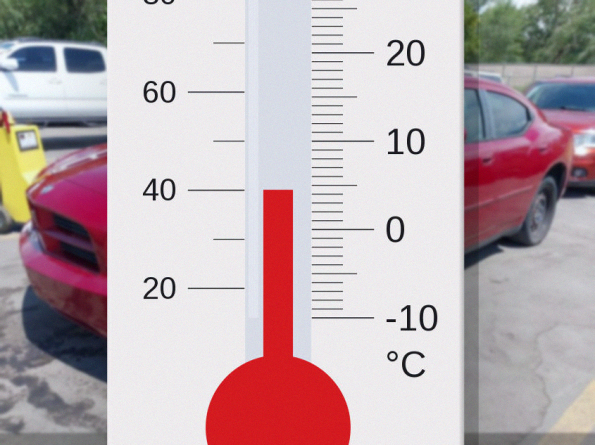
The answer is 4.5 °C
